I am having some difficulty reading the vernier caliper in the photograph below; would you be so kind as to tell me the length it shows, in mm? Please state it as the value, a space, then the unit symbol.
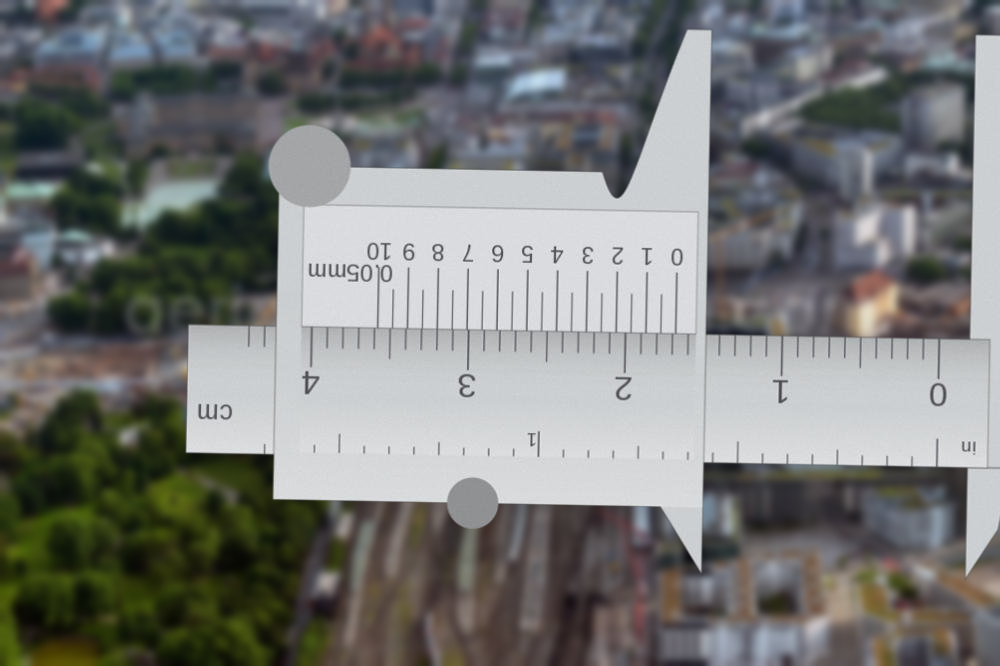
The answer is 16.8 mm
